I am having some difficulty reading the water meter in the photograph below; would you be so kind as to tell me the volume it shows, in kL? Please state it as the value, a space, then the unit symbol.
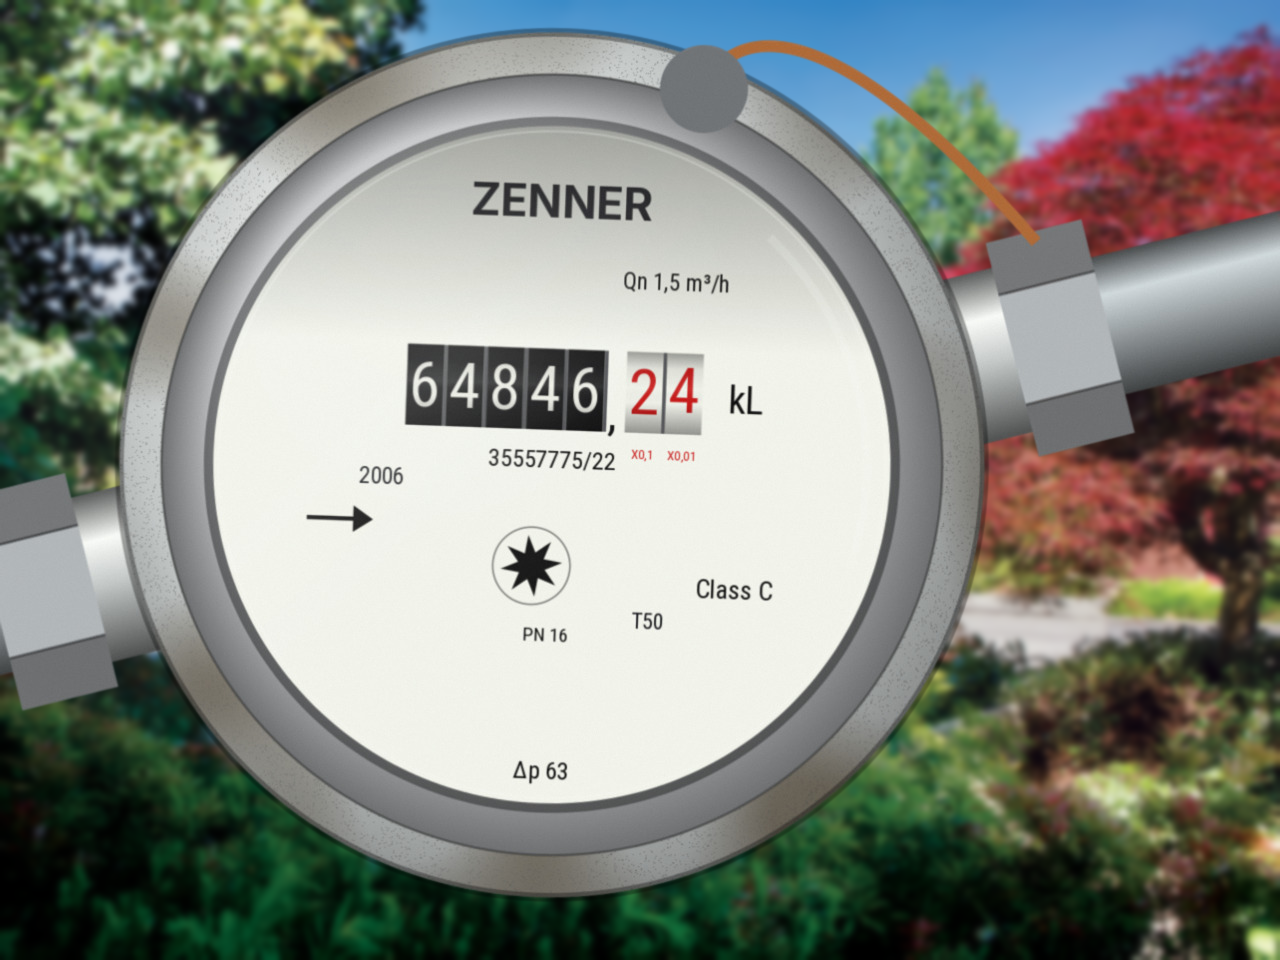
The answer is 64846.24 kL
